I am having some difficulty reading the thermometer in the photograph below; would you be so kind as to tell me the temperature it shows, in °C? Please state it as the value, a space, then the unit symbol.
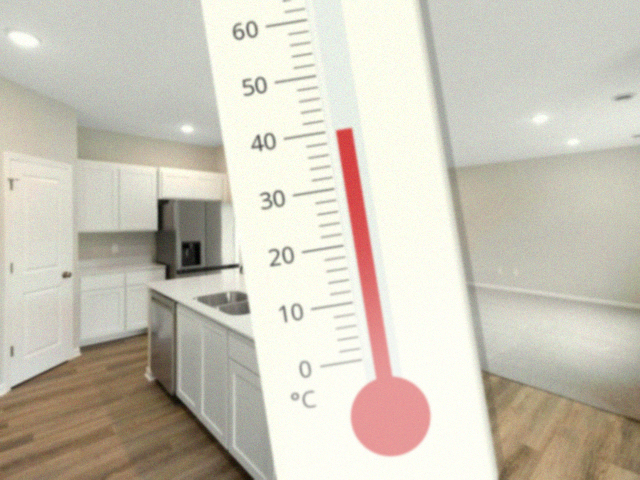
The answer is 40 °C
